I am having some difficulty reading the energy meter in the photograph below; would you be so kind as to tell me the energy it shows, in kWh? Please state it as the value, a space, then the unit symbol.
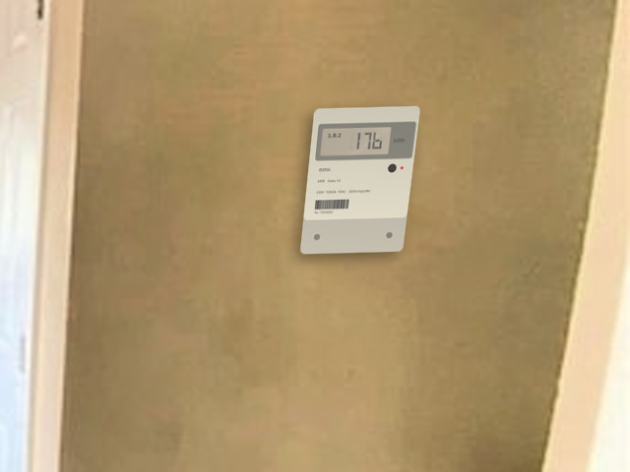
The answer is 176 kWh
